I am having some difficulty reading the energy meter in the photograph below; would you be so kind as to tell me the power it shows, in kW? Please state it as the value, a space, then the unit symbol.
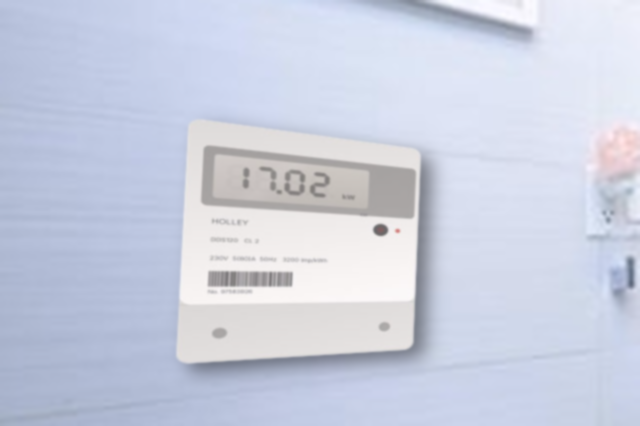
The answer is 17.02 kW
